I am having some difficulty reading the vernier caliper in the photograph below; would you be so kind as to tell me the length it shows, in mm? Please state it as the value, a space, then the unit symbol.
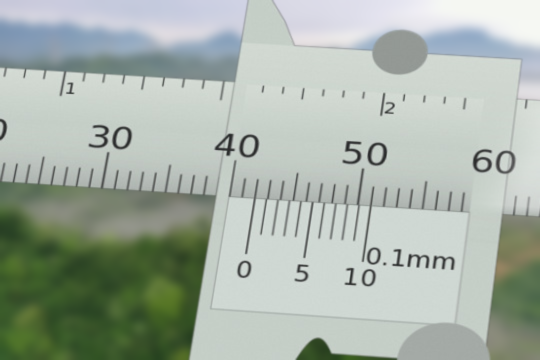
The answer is 42.0 mm
